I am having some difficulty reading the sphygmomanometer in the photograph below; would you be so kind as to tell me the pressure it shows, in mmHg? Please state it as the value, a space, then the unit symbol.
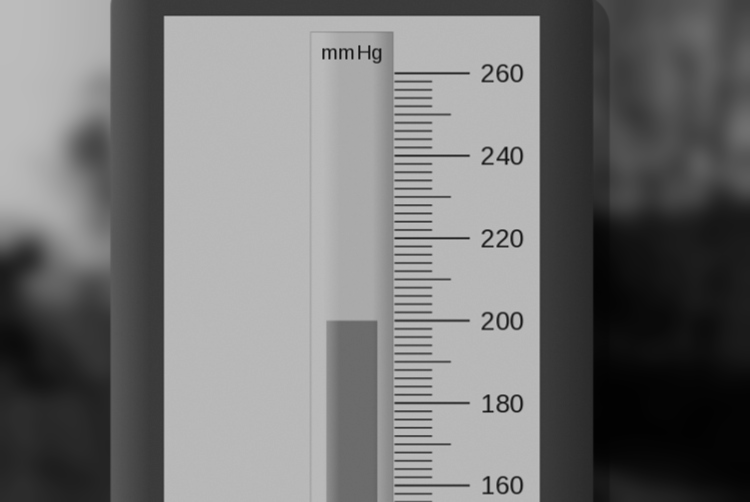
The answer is 200 mmHg
